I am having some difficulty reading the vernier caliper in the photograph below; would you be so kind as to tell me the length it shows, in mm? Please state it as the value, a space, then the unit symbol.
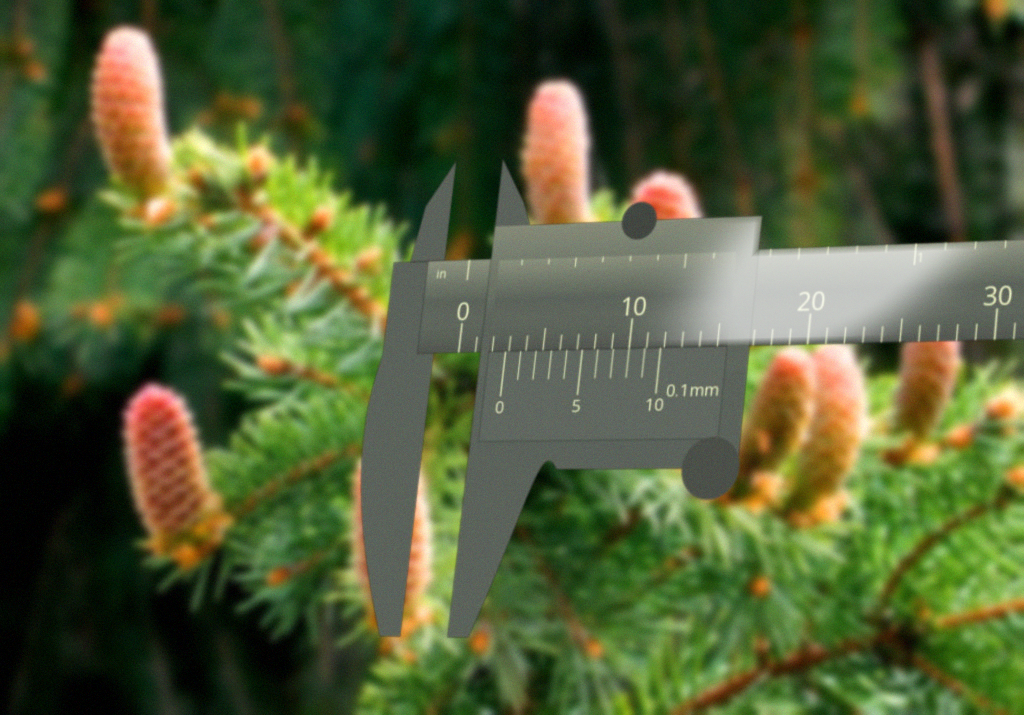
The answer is 2.8 mm
